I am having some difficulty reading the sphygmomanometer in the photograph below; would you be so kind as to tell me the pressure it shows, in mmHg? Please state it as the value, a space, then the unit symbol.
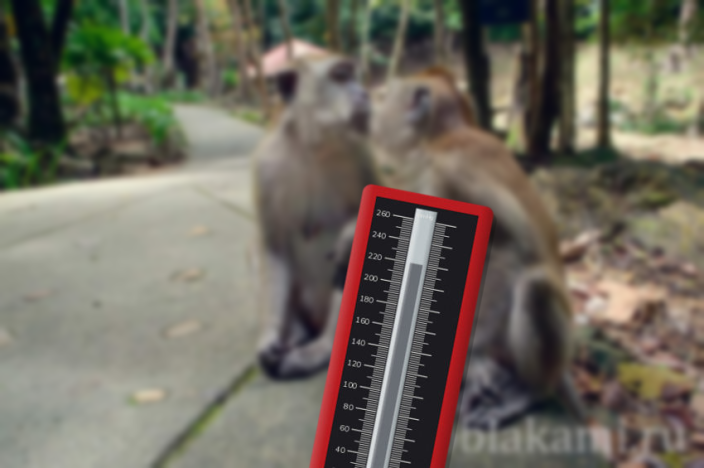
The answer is 220 mmHg
